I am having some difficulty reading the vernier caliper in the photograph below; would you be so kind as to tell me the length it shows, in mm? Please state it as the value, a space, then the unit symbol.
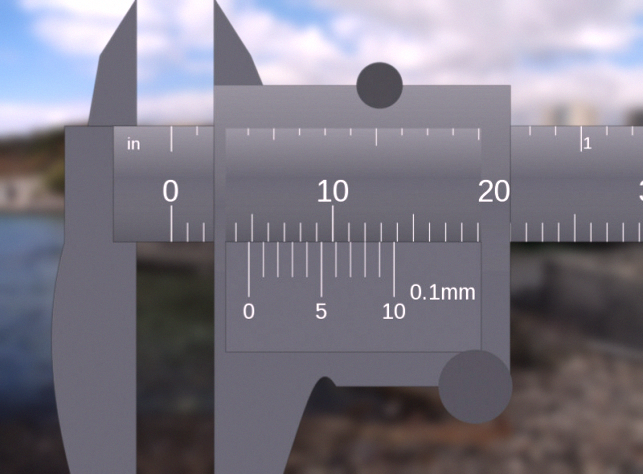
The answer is 4.8 mm
